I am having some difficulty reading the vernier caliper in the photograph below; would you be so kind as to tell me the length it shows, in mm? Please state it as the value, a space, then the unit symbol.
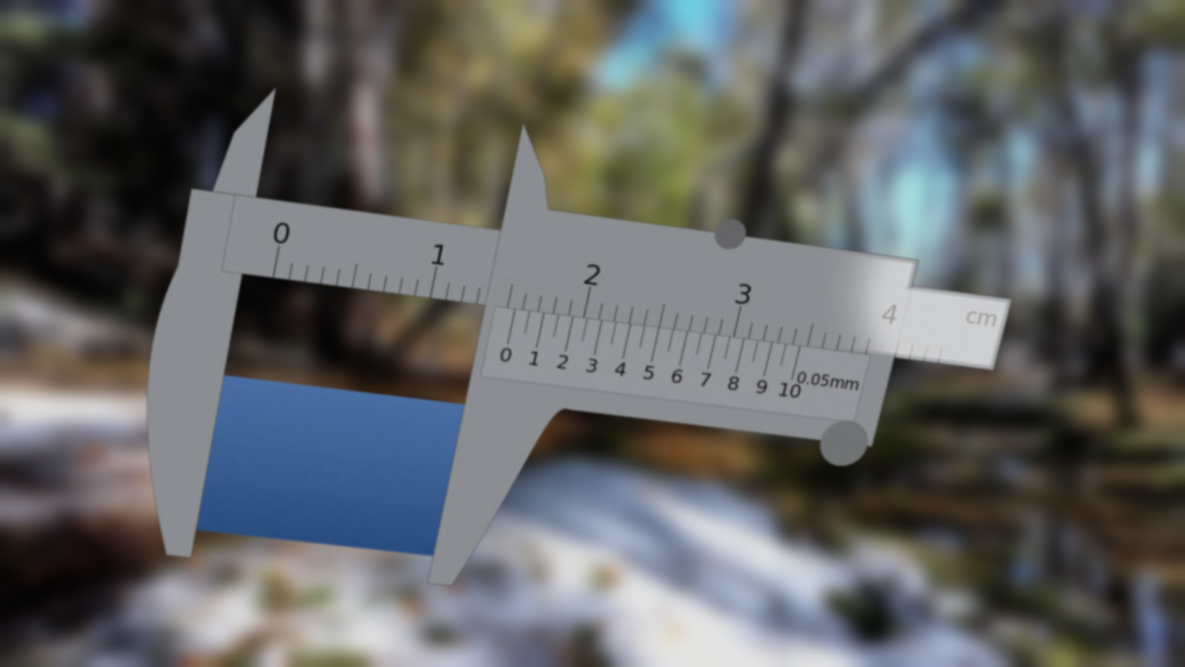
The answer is 15.5 mm
